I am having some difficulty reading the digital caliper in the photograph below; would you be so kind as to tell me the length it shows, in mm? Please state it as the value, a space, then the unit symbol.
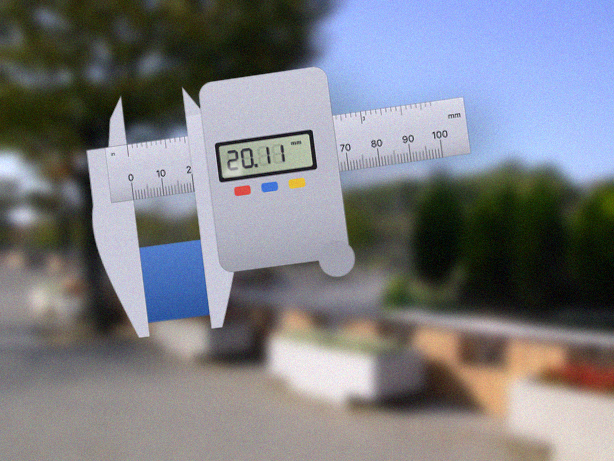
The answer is 20.11 mm
